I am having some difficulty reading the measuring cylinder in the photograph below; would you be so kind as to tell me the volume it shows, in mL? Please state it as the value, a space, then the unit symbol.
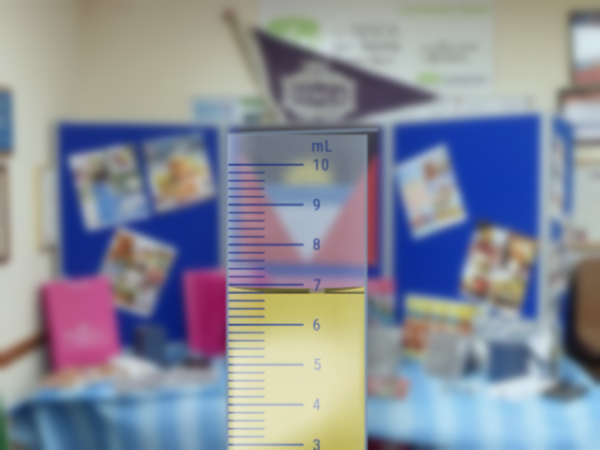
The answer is 6.8 mL
